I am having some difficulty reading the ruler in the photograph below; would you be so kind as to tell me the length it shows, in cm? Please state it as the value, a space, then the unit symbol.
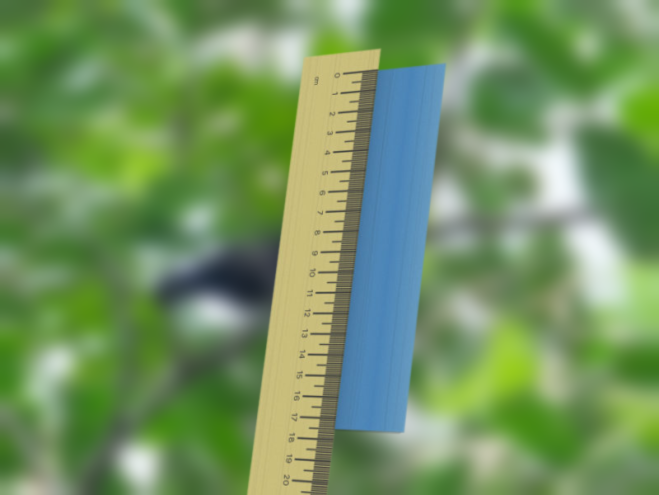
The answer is 17.5 cm
